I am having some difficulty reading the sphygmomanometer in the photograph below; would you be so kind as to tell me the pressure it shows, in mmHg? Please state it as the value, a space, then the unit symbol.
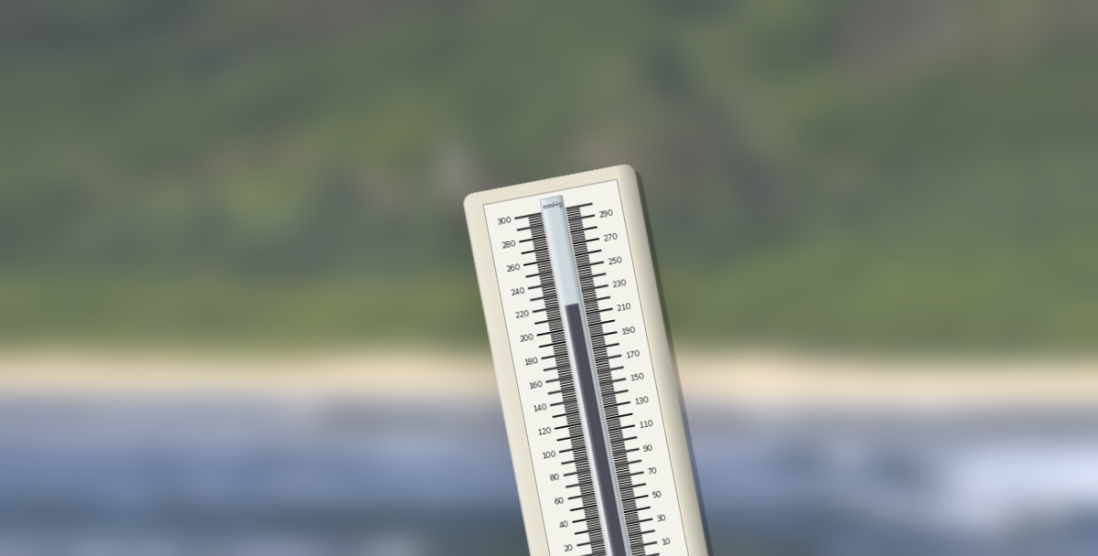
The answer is 220 mmHg
